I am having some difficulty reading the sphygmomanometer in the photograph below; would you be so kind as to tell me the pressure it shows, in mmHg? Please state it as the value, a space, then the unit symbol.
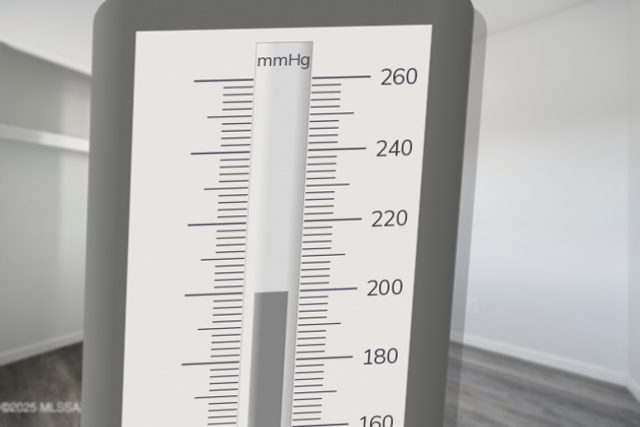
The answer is 200 mmHg
